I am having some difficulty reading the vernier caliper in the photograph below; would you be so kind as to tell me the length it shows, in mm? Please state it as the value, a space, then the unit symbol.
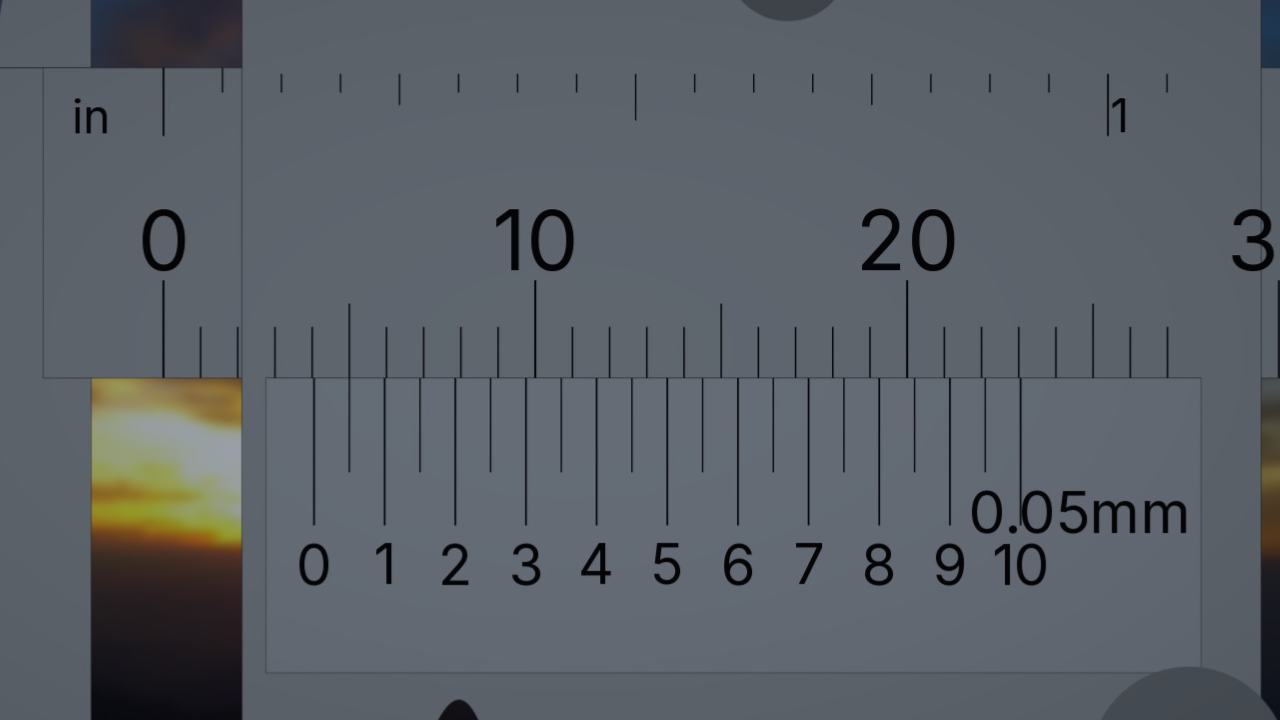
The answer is 4.05 mm
